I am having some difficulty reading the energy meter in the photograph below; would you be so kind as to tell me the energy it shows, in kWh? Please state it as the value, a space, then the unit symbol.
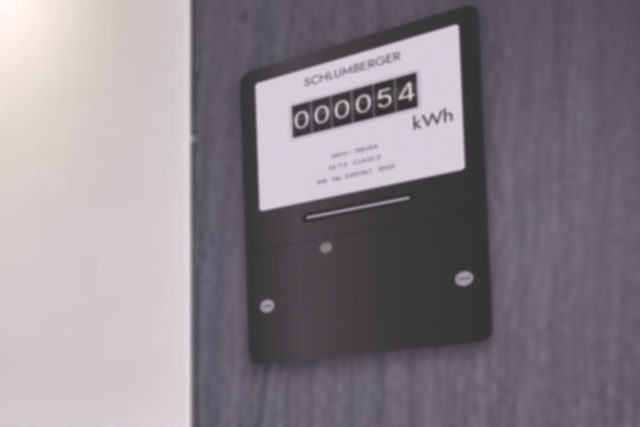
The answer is 54 kWh
